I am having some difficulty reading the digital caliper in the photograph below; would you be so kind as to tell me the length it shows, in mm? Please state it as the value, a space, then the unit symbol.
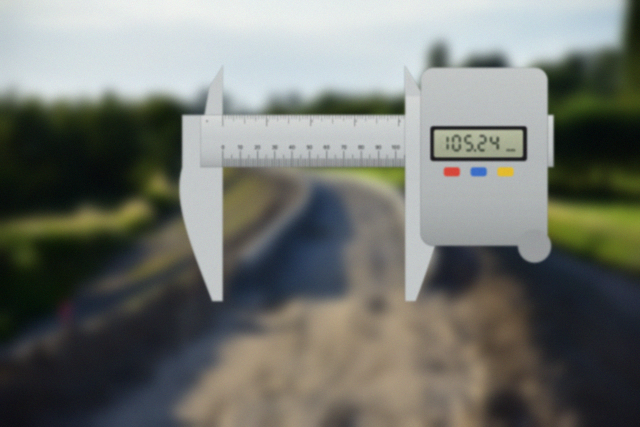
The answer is 105.24 mm
